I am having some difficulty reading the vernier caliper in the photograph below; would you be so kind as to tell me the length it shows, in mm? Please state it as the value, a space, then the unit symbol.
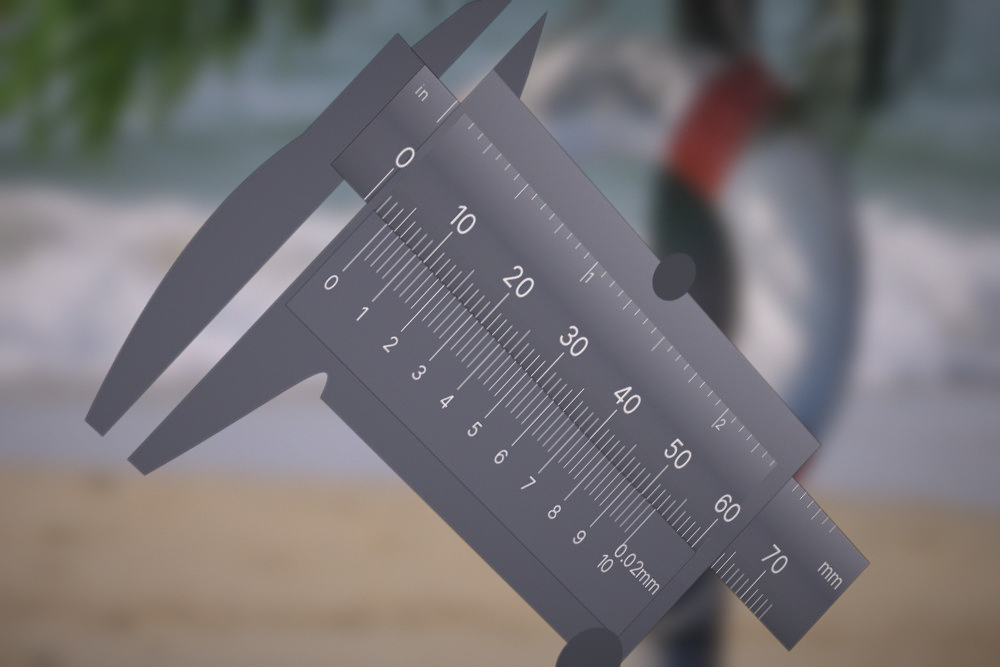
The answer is 3.8 mm
